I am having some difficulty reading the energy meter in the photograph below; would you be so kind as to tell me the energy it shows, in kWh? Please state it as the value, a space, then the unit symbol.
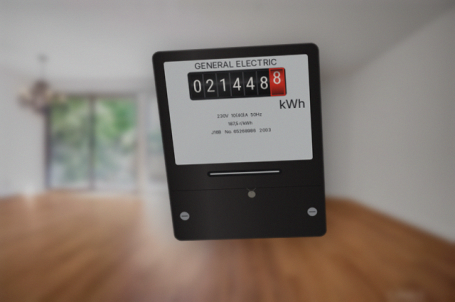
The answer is 21448.8 kWh
